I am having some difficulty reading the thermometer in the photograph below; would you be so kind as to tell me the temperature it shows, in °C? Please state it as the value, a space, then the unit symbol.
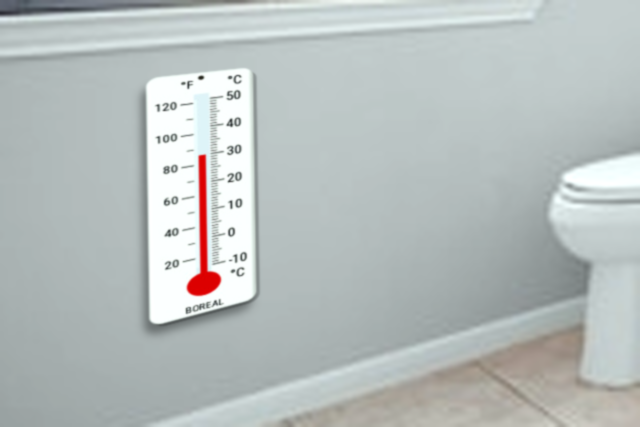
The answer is 30 °C
